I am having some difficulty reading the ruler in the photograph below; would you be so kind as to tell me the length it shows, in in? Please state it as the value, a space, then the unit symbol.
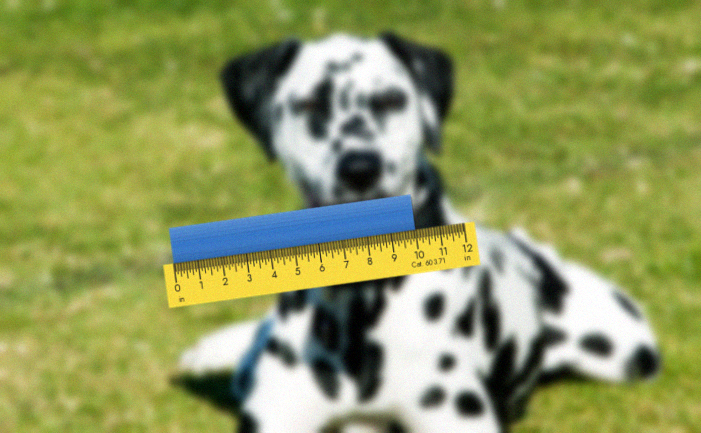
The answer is 10 in
